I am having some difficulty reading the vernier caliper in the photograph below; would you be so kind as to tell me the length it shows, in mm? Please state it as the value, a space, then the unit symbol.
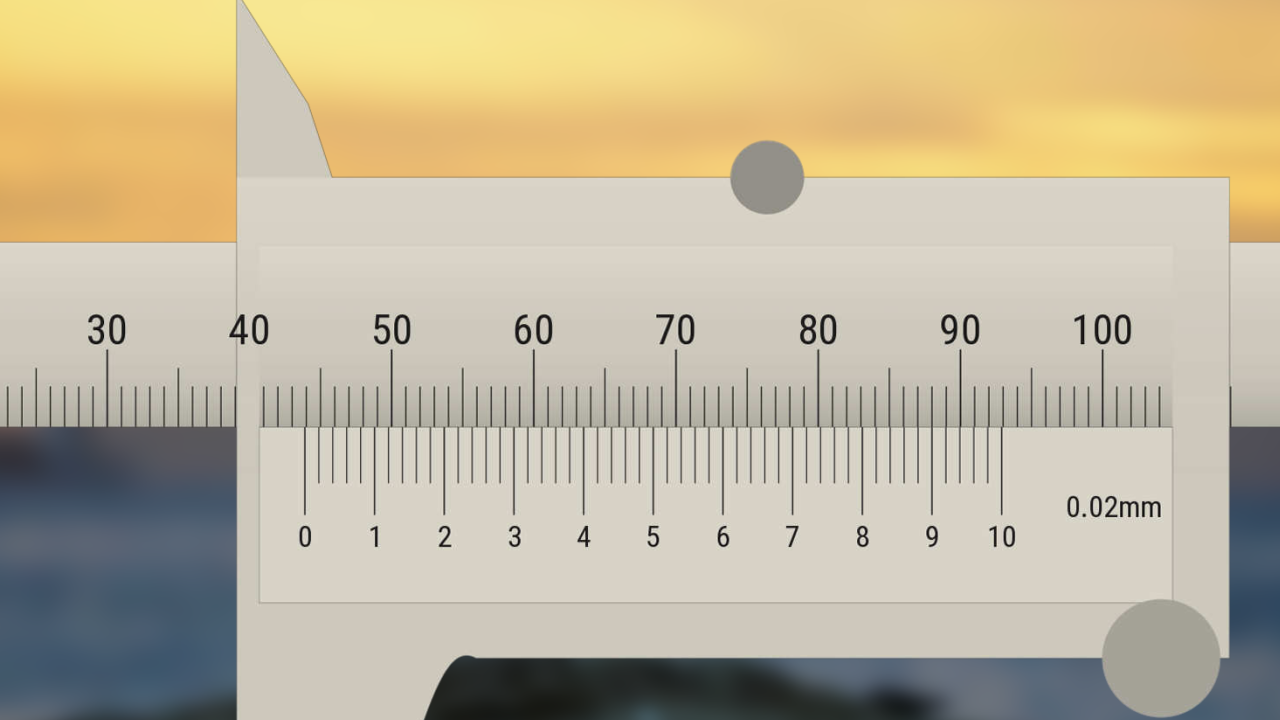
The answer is 43.9 mm
